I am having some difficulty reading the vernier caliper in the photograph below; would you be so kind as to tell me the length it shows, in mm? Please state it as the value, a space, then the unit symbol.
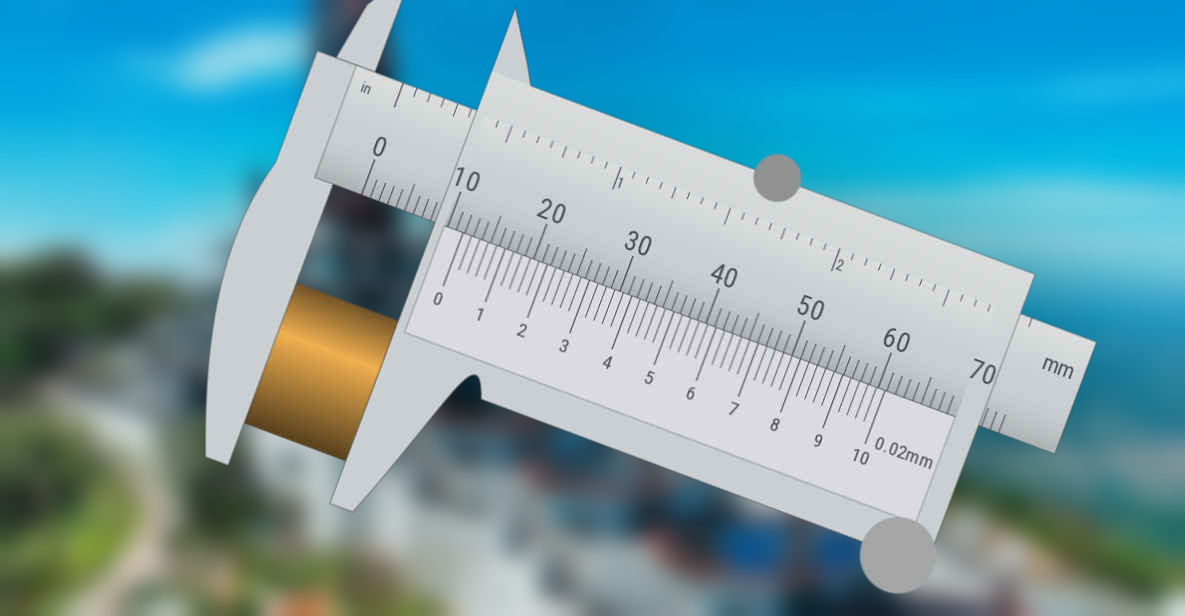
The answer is 11.8 mm
